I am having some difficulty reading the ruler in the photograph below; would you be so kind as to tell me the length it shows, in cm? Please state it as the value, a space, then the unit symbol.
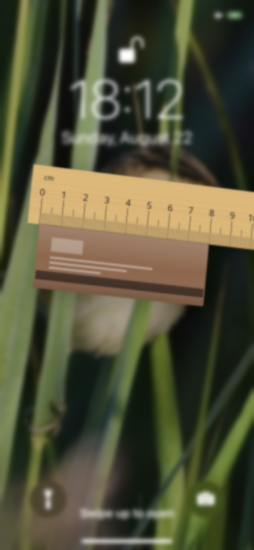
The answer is 8 cm
